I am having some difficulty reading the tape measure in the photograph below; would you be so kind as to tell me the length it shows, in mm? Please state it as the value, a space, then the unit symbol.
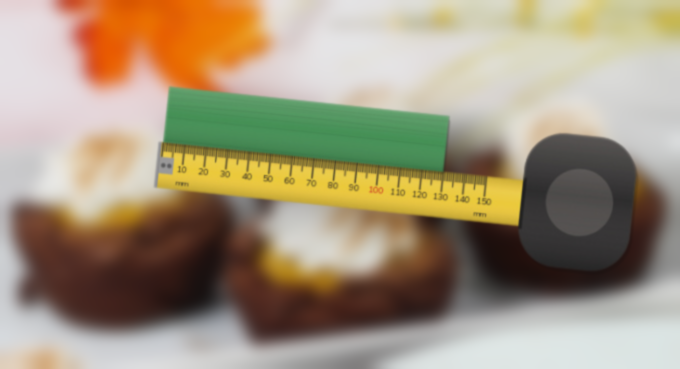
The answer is 130 mm
